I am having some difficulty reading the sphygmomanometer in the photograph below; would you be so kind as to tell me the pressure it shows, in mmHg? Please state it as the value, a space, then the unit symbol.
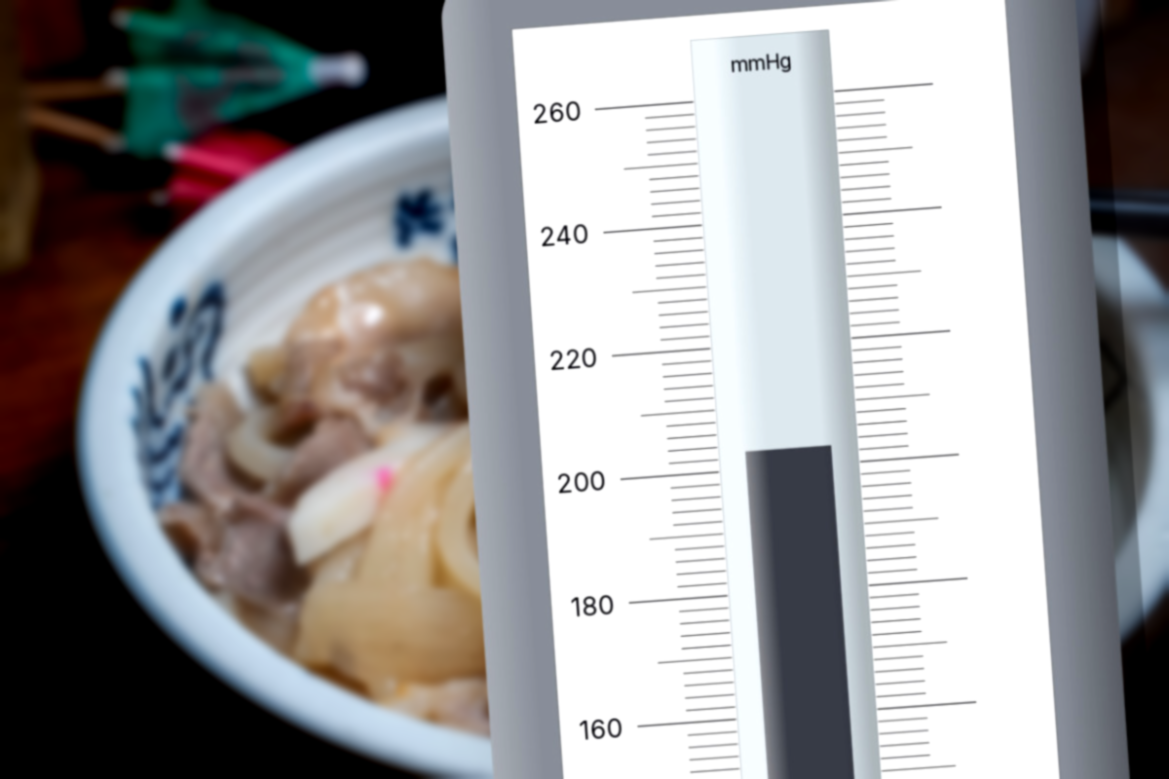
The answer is 203 mmHg
